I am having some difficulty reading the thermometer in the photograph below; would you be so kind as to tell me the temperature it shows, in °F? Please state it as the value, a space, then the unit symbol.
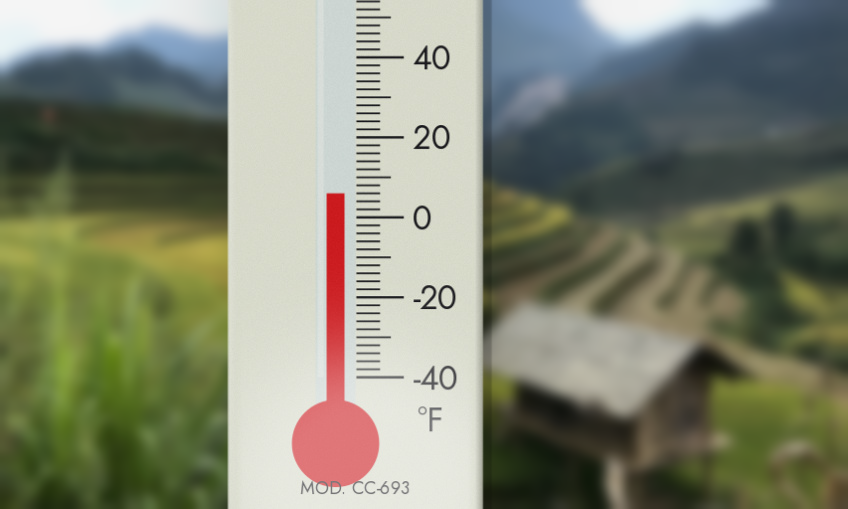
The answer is 6 °F
